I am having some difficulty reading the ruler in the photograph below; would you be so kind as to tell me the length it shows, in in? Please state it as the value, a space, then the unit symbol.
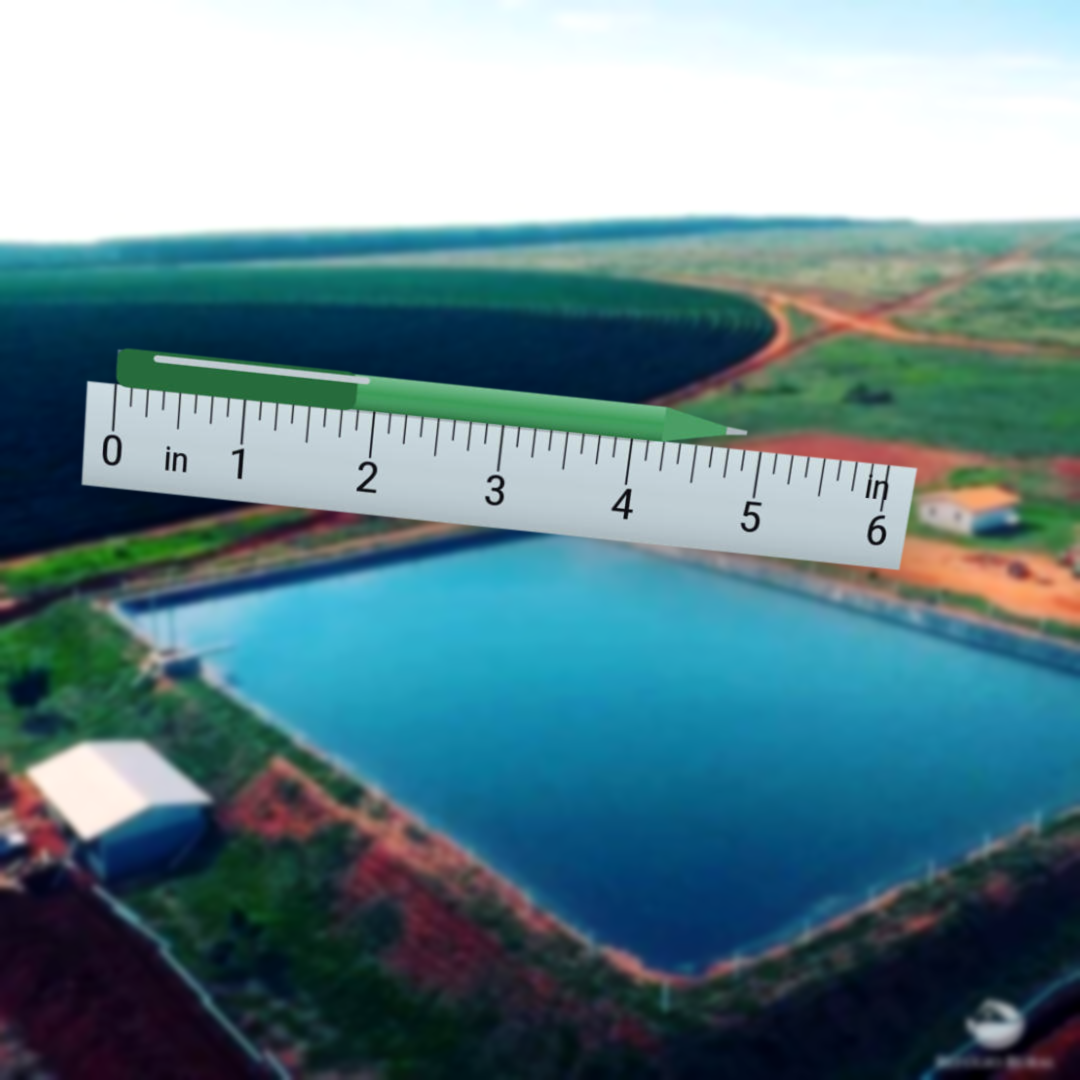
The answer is 4.875 in
